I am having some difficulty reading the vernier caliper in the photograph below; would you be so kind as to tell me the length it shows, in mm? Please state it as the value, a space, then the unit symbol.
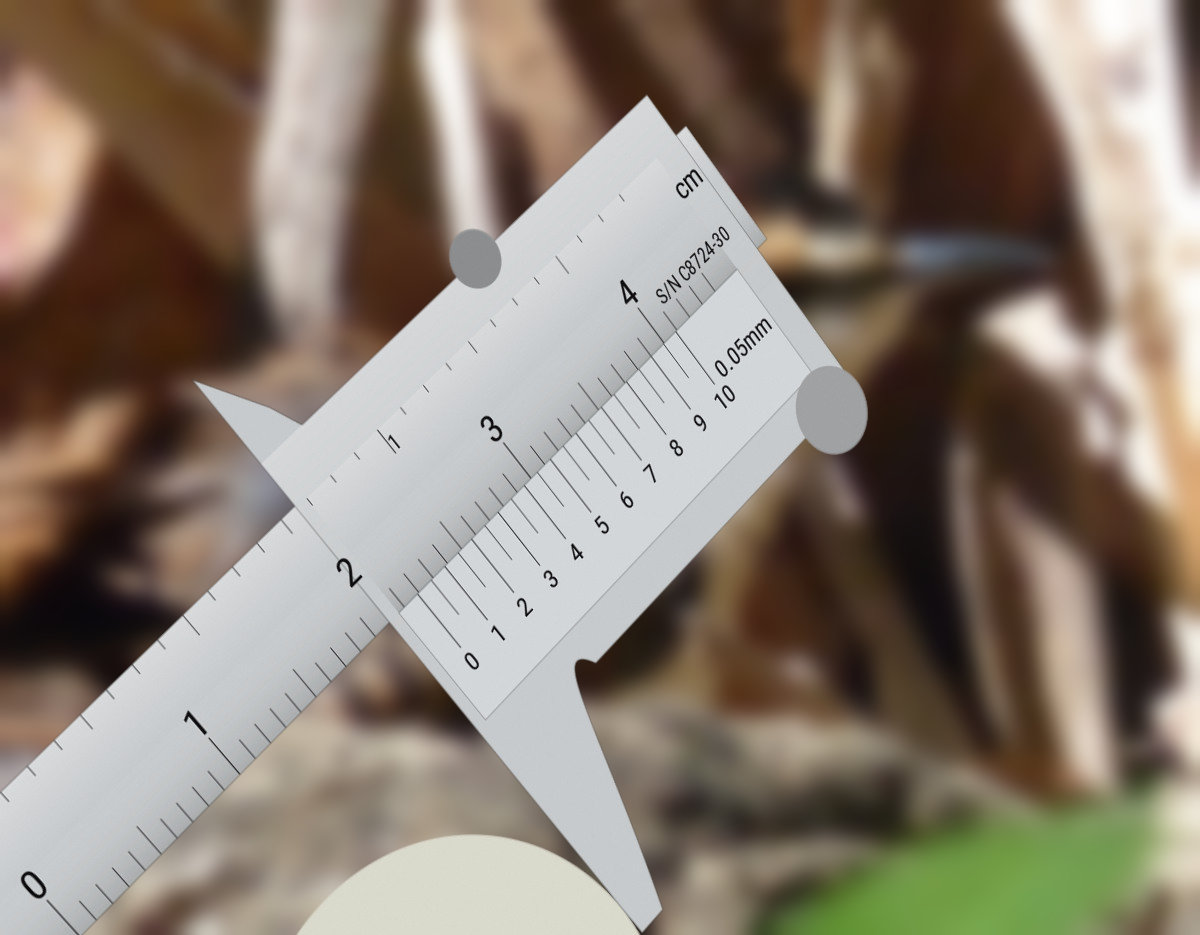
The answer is 21.9 mm
